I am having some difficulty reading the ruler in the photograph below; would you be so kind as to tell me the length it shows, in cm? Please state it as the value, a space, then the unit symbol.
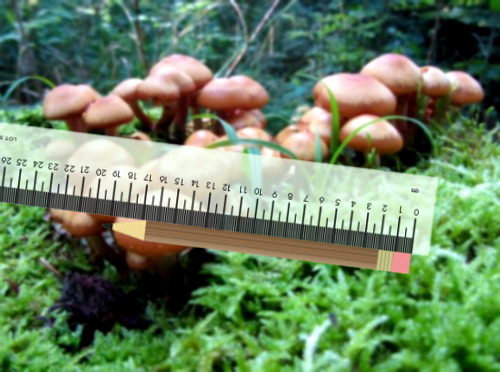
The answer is 19.5 cm
